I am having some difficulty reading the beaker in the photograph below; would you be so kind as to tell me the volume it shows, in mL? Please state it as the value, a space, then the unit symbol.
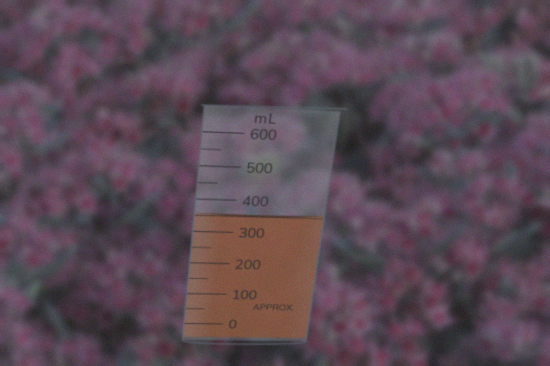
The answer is 350 mL
